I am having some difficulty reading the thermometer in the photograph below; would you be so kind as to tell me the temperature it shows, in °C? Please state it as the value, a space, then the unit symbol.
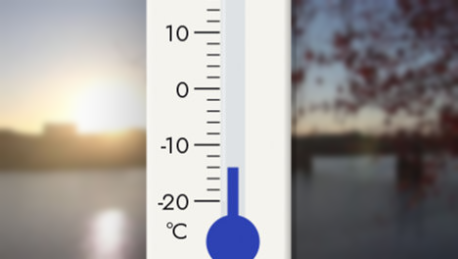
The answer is -14 °C
